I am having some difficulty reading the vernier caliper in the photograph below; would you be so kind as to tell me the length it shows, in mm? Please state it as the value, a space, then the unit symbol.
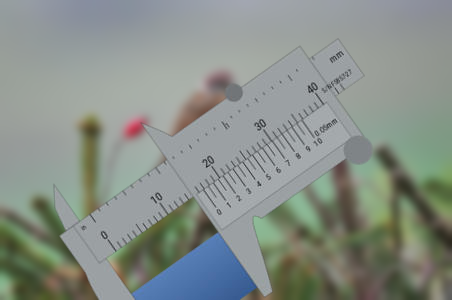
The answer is 16.8 mm
